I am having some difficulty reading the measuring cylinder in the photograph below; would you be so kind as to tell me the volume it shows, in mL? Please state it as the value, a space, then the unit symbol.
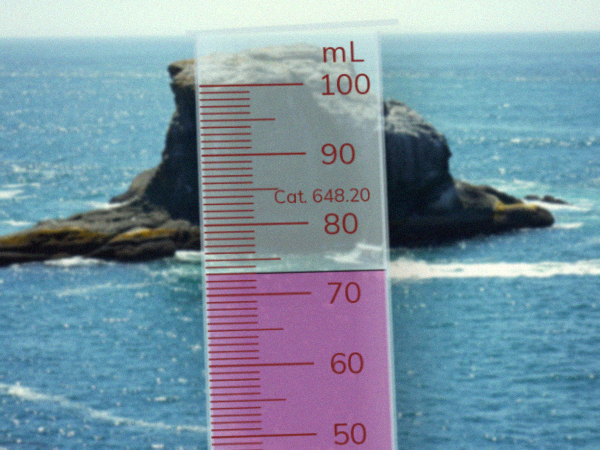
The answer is 73 mL
